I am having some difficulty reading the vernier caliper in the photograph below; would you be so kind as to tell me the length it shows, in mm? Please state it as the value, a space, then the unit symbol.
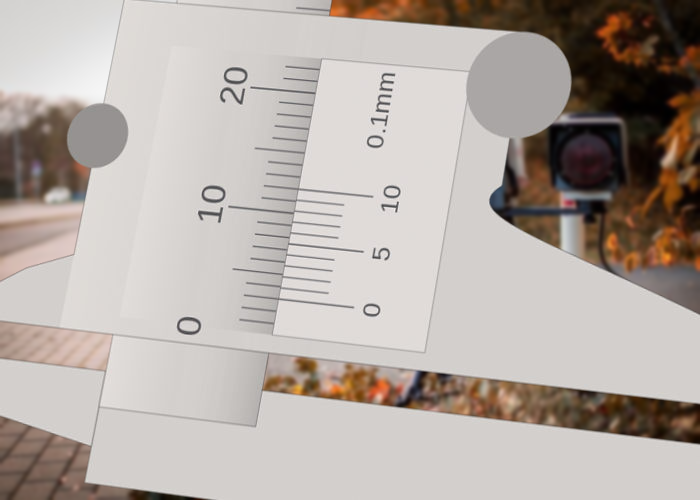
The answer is 3.0 mm
